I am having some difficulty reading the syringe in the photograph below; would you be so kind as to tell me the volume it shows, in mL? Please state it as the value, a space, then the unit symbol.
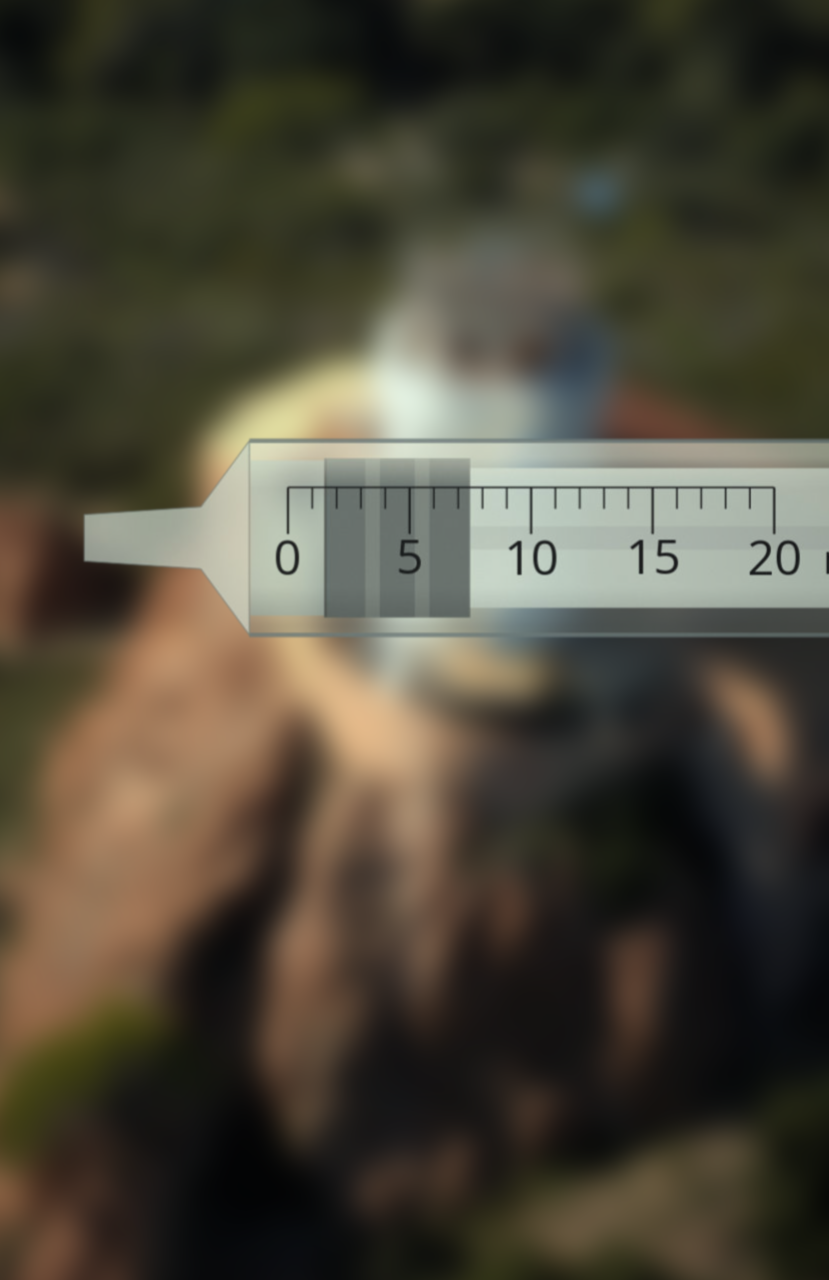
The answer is 1.5 mL
